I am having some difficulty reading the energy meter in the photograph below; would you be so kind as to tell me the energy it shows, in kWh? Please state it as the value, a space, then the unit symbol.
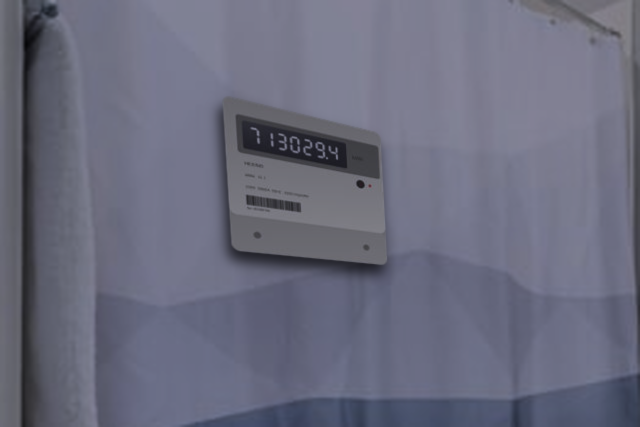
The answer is 713029.4 kWh
